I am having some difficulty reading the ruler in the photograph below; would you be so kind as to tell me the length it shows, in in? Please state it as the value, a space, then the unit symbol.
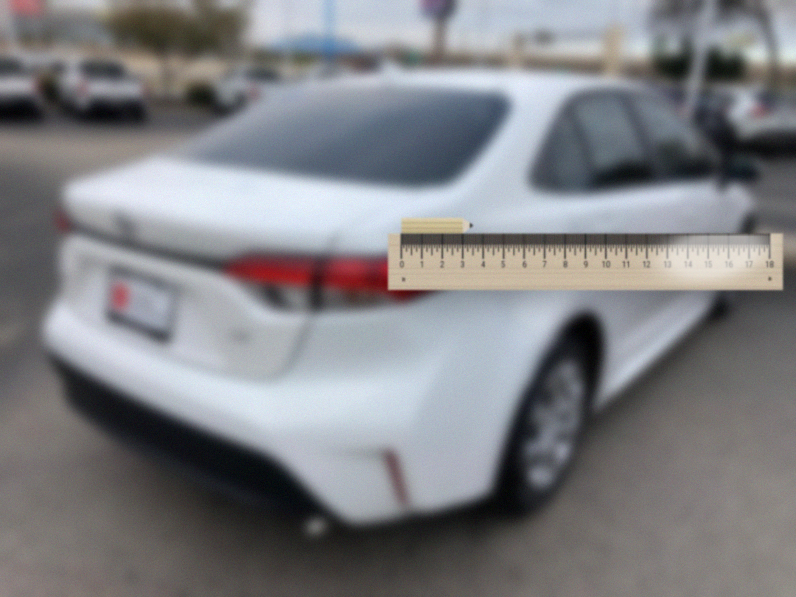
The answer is 3.5 in
